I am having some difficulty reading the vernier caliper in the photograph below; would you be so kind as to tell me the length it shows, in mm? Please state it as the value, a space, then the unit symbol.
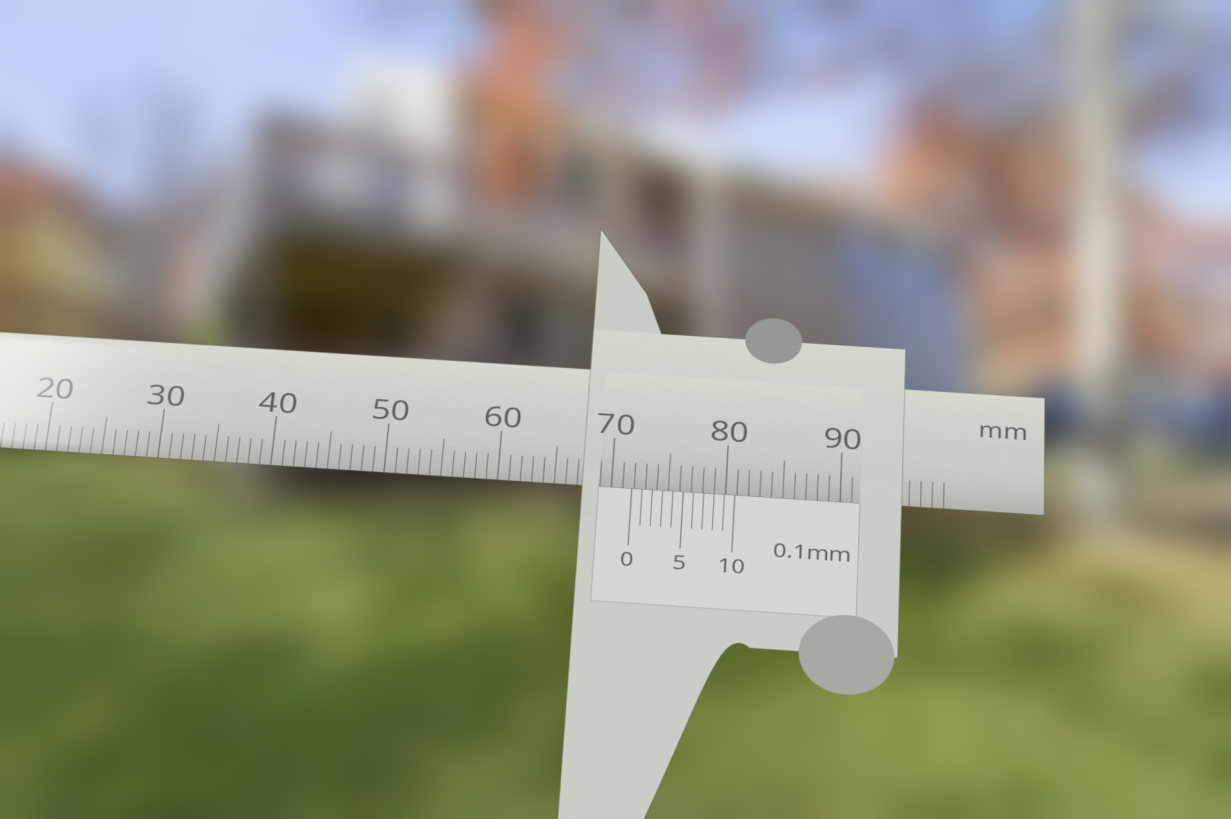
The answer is 71.8 mm
